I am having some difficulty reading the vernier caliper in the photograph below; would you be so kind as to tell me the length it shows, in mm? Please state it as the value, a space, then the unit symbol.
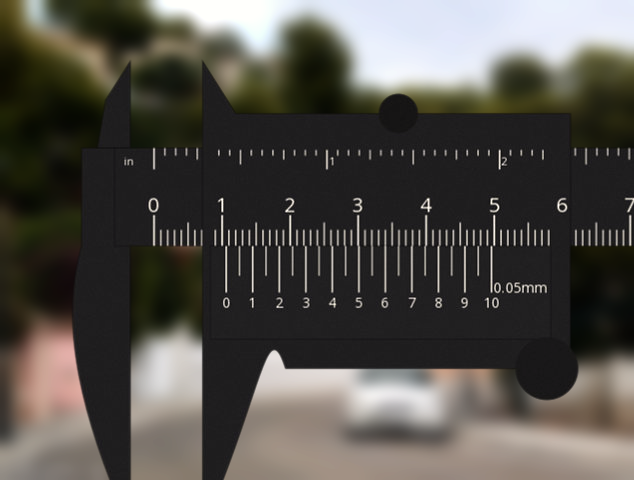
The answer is 10.6 mm
